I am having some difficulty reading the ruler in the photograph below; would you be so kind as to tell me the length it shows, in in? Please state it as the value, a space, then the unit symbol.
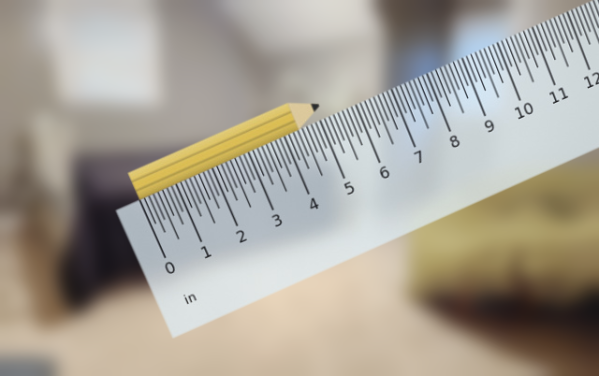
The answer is 5.125 in
